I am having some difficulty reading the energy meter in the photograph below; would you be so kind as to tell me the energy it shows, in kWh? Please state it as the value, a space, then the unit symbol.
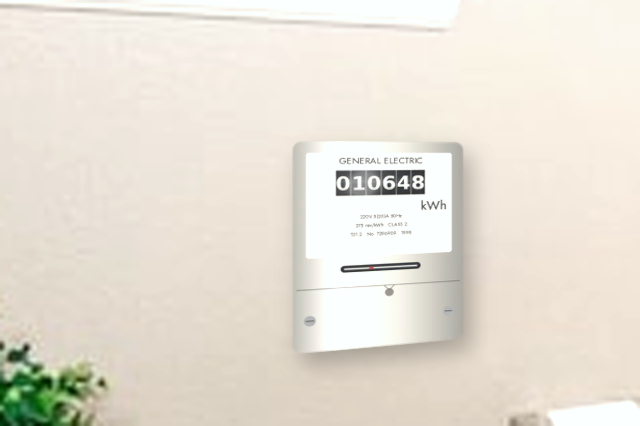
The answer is 10648 kWh
